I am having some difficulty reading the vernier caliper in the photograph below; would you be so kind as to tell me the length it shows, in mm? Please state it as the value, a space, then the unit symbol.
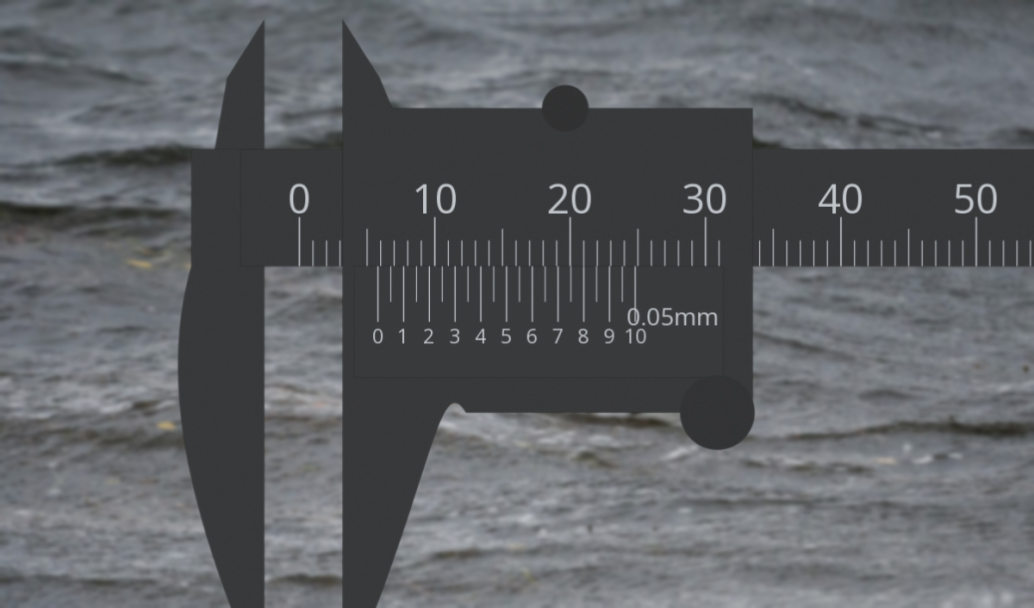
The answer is 5.8 mm
